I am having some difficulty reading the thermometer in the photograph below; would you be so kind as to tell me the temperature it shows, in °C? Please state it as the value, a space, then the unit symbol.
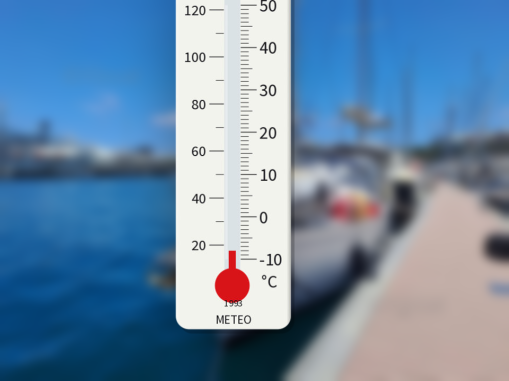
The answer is -8 °C
